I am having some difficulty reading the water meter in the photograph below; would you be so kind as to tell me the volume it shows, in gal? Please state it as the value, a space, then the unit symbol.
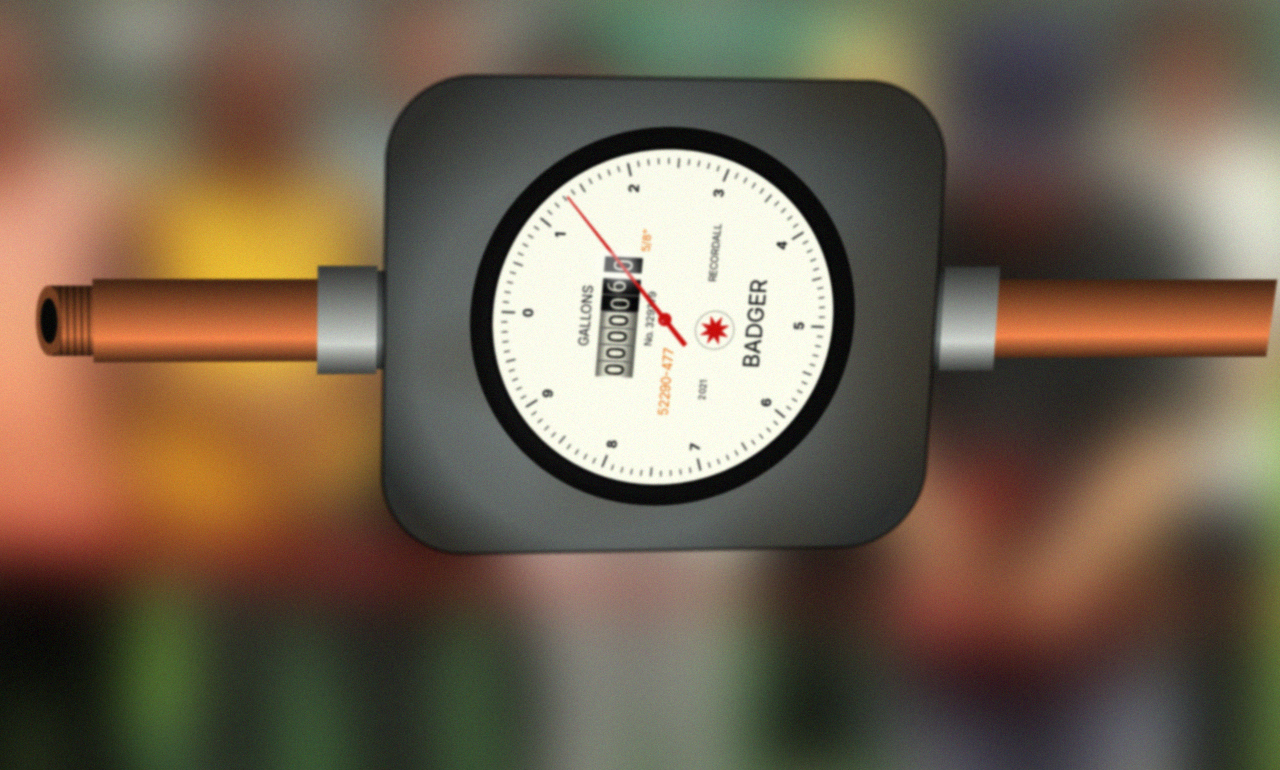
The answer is 61.3 gal
